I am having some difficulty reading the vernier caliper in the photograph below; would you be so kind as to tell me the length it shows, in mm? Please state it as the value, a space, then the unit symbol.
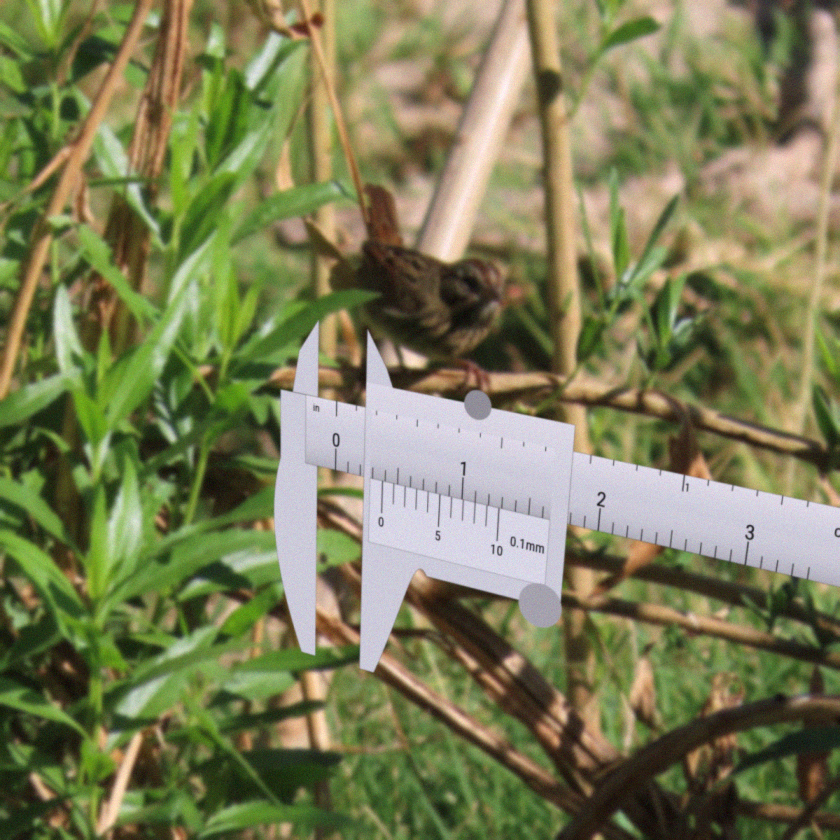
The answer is 3.8 mm
